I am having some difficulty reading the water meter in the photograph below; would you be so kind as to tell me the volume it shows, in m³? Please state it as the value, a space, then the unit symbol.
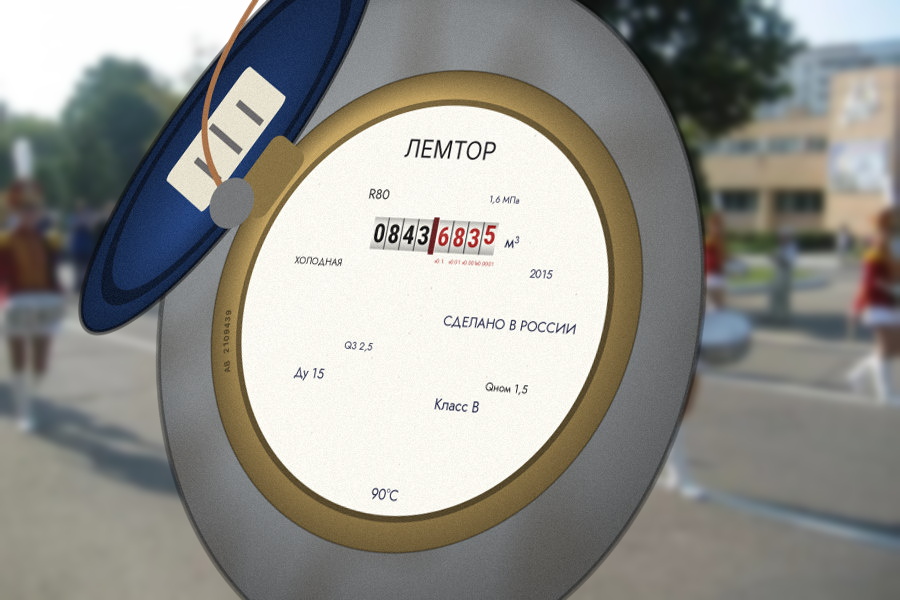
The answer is 843.6835 m³
